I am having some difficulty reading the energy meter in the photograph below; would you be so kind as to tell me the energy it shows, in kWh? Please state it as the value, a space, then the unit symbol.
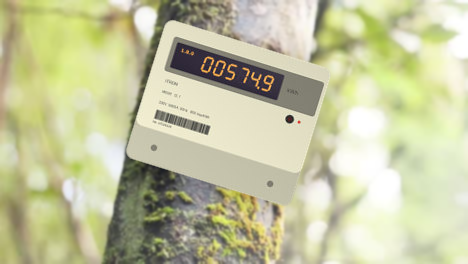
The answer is 574.9 kWh
